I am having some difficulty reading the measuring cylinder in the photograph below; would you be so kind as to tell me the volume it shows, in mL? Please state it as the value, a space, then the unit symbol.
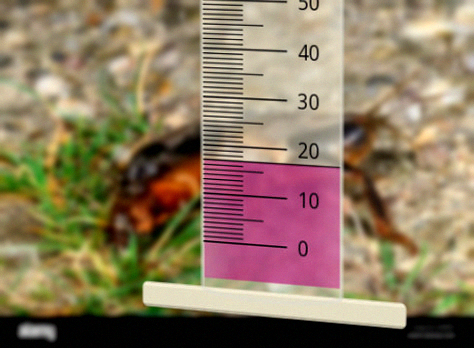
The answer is 17 mL
